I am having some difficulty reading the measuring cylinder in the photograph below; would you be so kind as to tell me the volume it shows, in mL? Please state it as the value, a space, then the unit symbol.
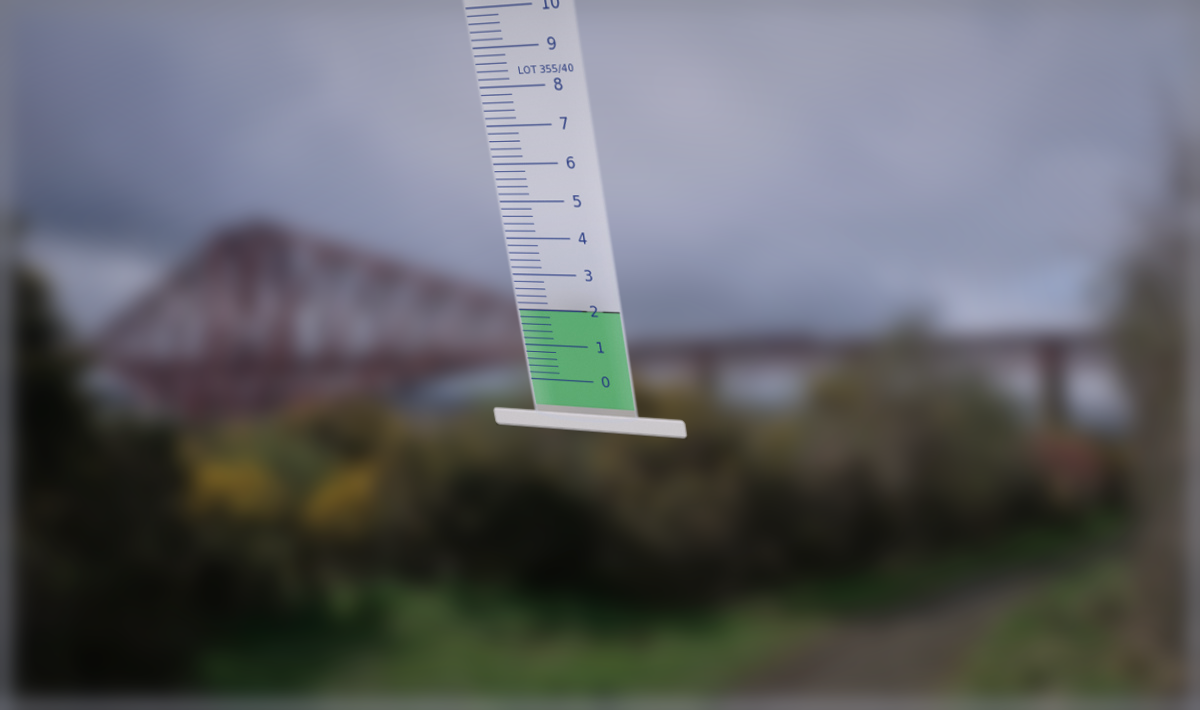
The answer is 2 mL
